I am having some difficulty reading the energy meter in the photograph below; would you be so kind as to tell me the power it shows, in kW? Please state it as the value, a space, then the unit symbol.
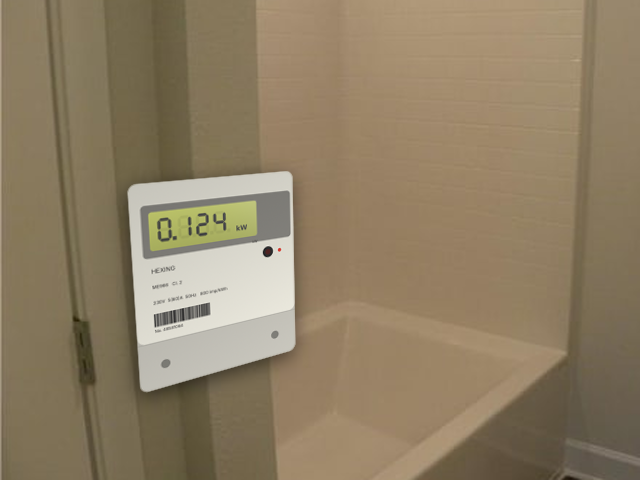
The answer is 0.124 kW
